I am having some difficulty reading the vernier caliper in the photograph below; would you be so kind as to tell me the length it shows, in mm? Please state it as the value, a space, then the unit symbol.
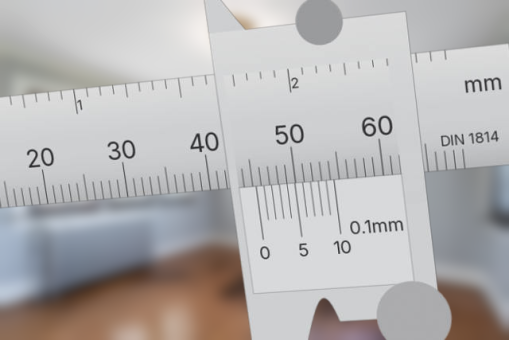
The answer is 45.4 mm
